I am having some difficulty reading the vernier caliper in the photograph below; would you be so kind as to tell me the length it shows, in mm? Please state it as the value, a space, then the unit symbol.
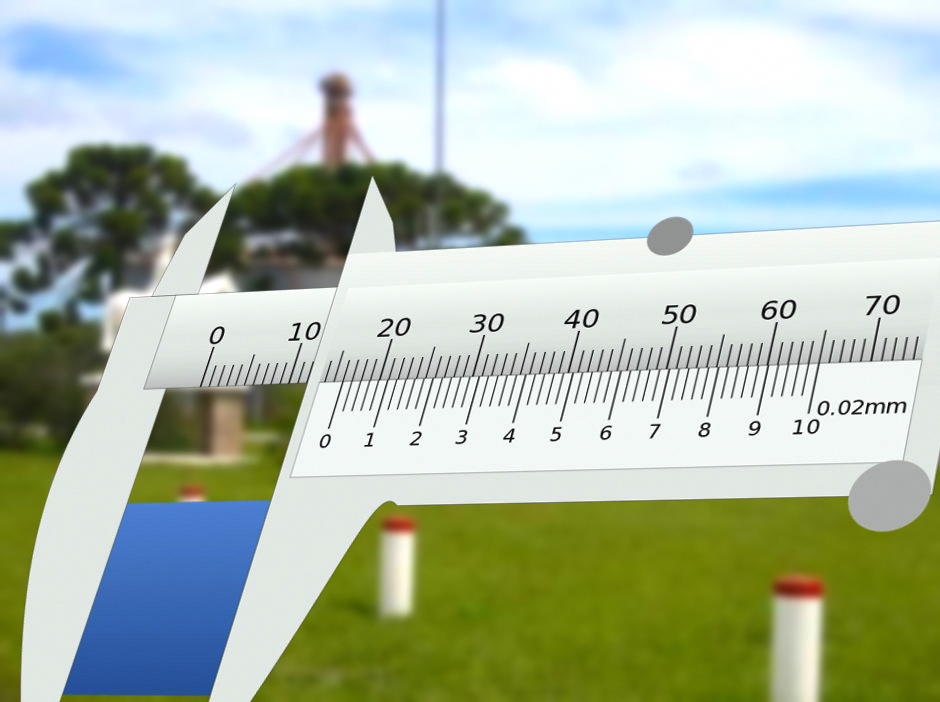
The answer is 16.0 mm
